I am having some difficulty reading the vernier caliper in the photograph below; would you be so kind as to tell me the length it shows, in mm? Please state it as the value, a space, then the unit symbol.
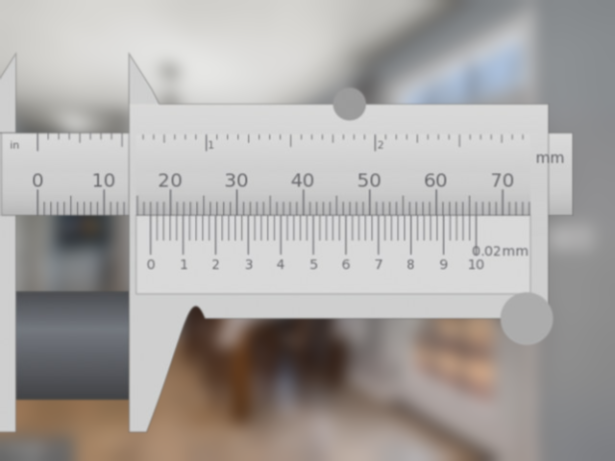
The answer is 17.0 mm
